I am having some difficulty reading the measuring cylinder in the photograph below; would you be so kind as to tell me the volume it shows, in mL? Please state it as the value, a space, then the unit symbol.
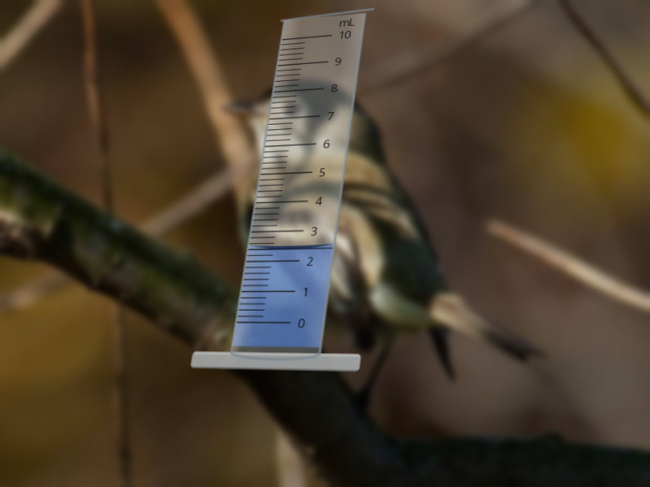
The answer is 2.4 mL
